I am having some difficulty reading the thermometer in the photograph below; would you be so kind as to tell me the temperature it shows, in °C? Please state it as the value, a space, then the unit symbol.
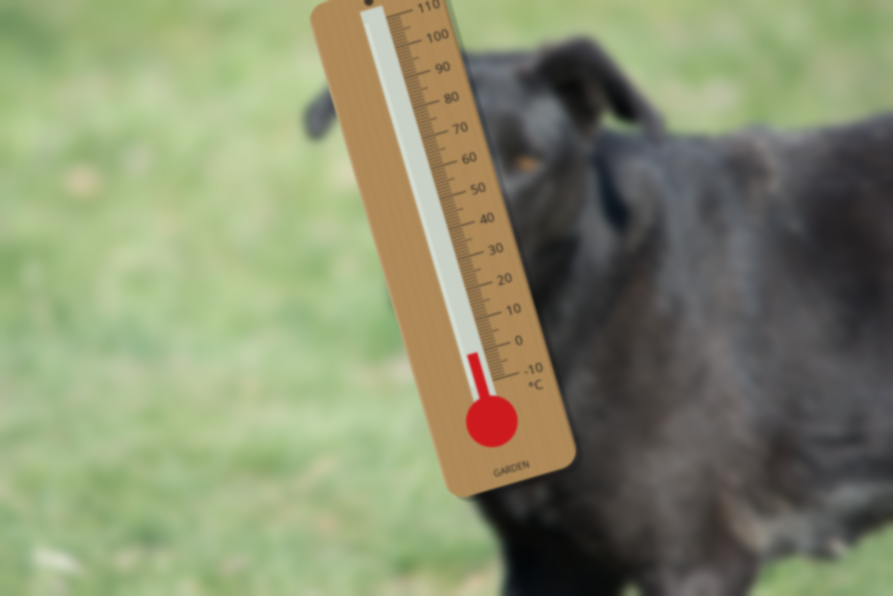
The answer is 0 °C
